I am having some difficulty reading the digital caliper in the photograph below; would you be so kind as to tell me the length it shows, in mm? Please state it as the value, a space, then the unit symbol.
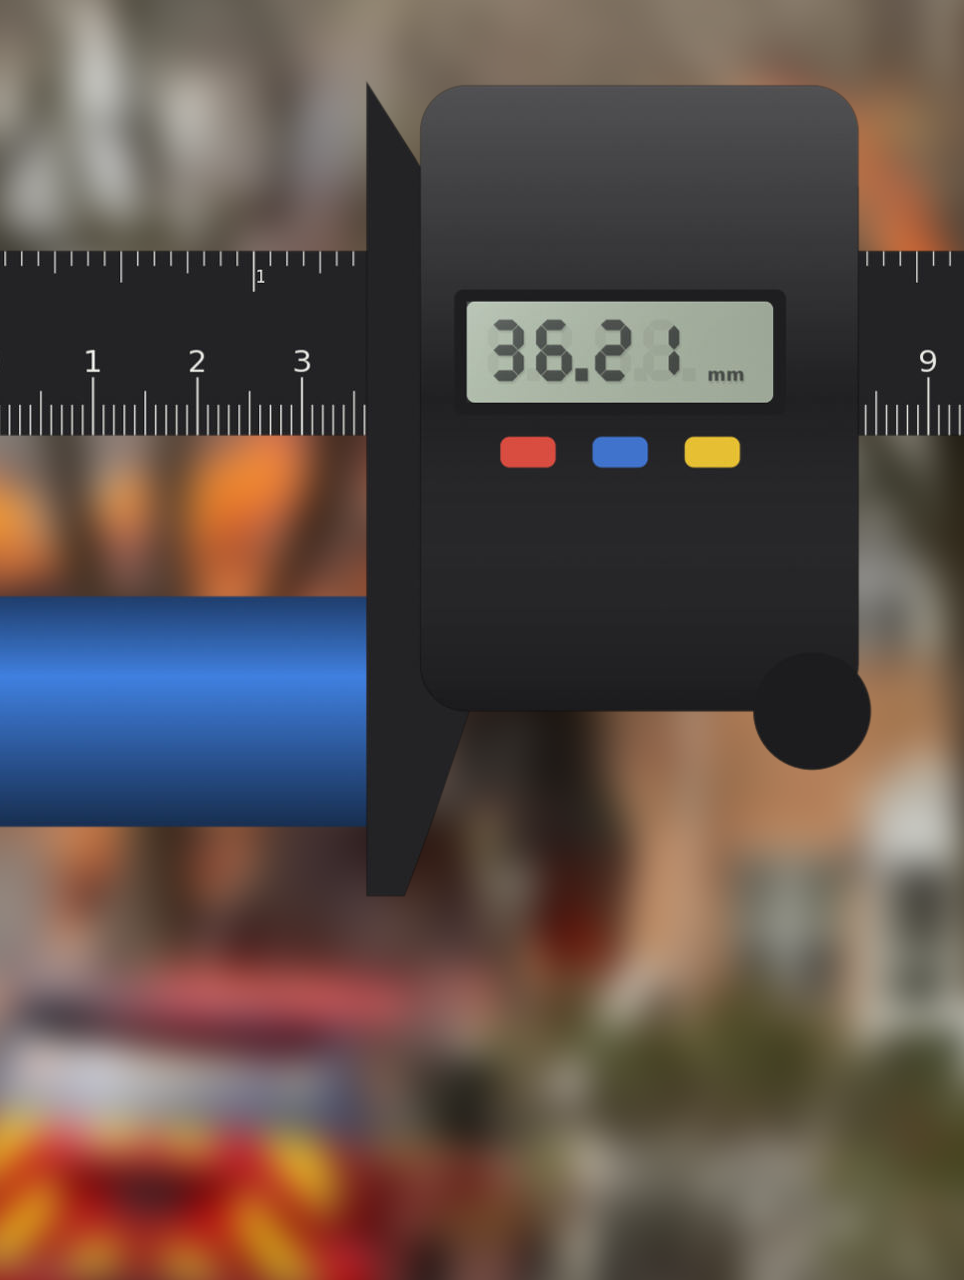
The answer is 36.21 mm
